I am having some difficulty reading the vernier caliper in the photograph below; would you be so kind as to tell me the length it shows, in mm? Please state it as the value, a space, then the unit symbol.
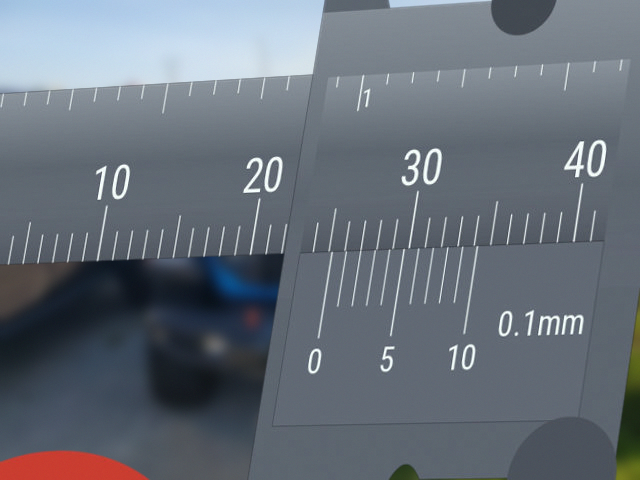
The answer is 25.2 mm
